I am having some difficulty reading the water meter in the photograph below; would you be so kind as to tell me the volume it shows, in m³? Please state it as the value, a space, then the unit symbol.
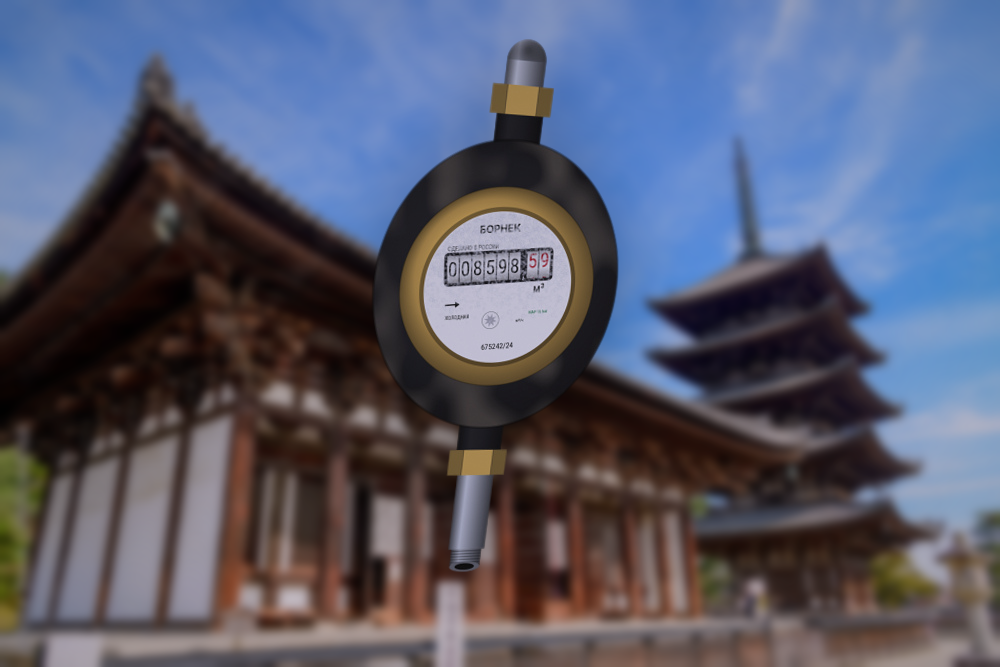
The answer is 8598.59 m³
